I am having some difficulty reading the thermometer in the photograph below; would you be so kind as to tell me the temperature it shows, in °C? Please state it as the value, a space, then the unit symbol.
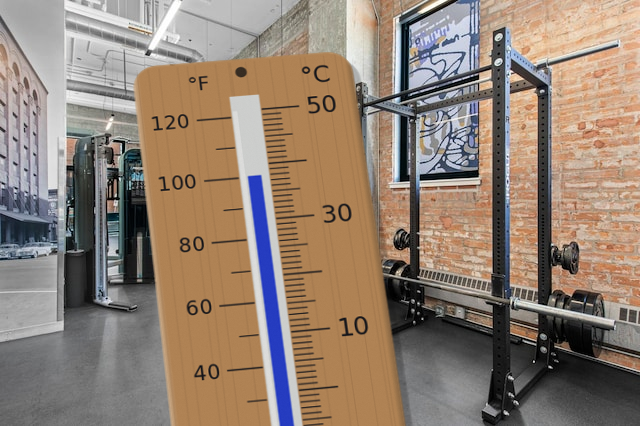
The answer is 38 °C
